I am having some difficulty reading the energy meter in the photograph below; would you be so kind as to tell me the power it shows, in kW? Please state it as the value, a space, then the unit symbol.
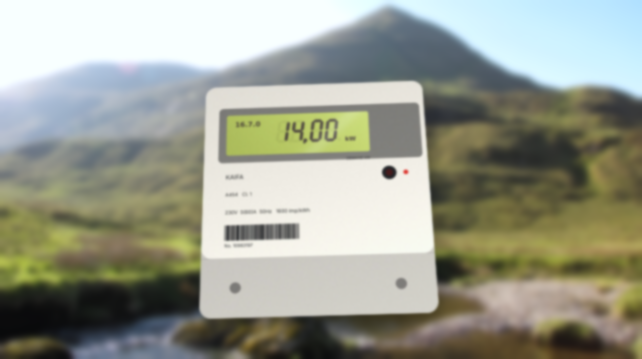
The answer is 14.00 kW
